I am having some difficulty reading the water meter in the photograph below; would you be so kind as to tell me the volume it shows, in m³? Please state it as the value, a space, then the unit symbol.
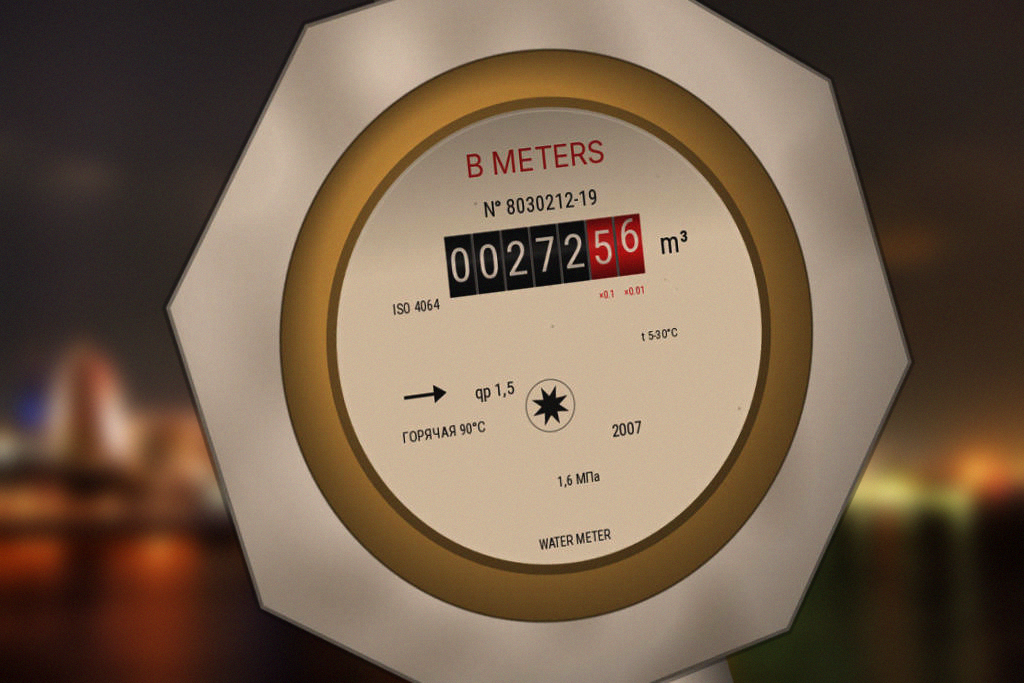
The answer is 272.56 m³
